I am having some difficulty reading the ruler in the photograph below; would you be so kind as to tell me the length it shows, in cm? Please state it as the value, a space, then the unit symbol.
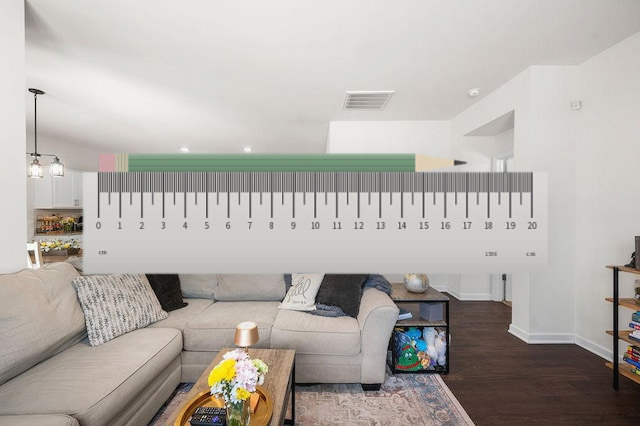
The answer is 17 cm
